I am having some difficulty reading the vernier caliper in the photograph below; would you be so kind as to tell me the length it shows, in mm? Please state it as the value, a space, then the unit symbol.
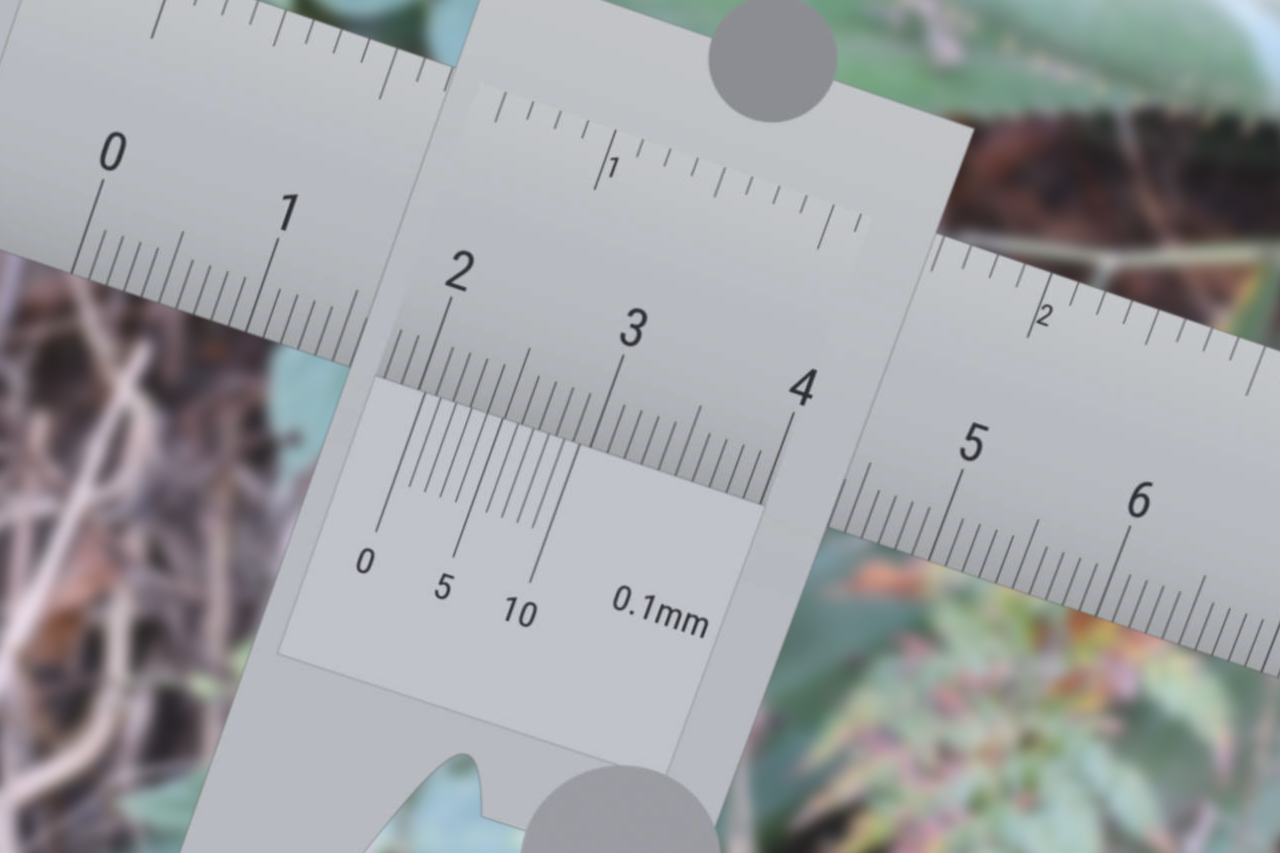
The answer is 20.4 mm
